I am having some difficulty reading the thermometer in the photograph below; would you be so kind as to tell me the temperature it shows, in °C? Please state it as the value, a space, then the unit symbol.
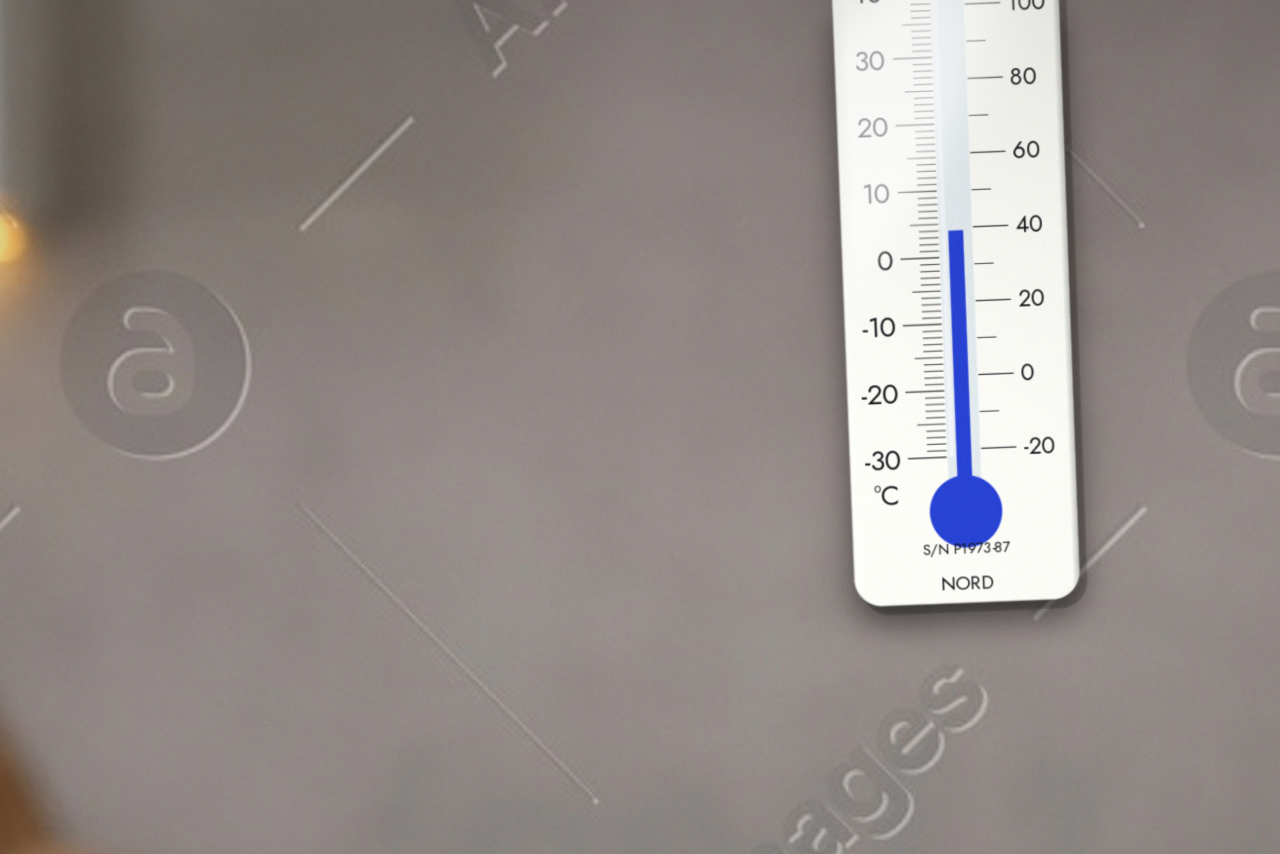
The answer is 4 °C
